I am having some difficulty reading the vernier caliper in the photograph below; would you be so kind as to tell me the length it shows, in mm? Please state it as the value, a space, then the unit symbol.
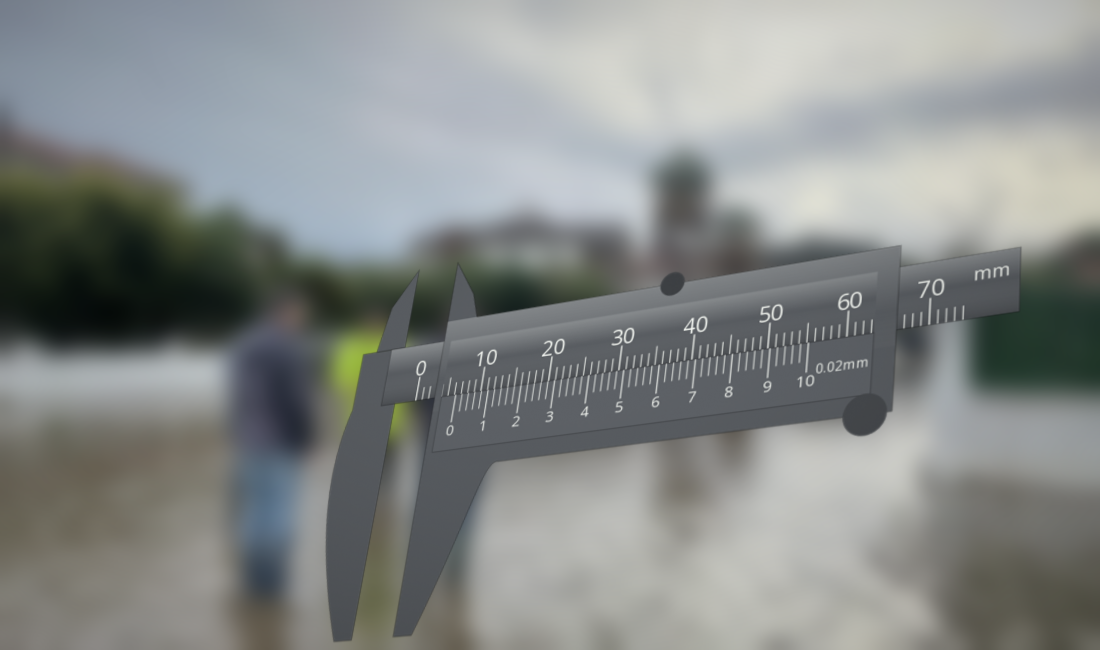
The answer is 6.2 mm
